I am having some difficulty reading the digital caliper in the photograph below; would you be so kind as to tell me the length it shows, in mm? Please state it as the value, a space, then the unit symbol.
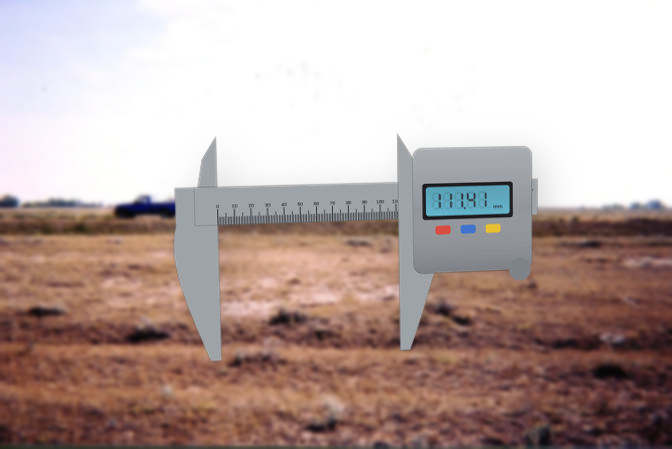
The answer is 111.41 mm
